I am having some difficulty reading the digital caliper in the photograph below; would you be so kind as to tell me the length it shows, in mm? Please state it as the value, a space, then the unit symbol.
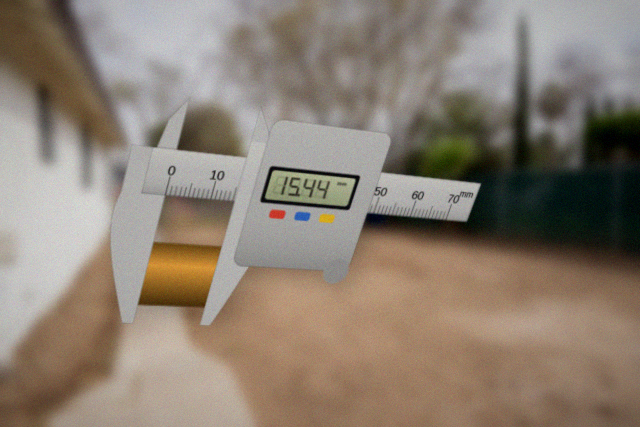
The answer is 15.44 mm
